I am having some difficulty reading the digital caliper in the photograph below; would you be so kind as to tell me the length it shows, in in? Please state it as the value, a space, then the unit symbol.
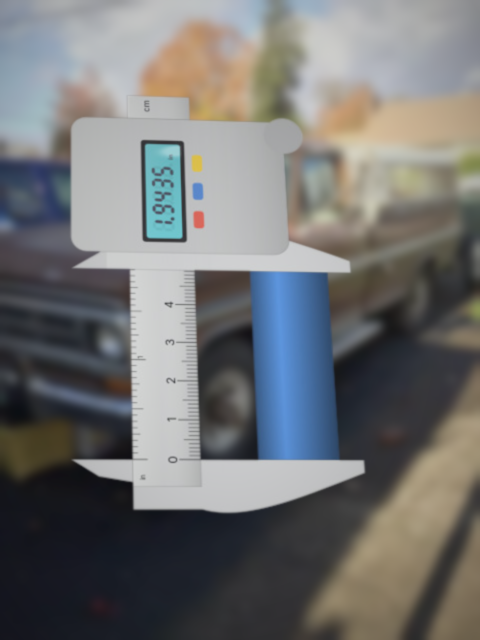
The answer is 1.9435 in
